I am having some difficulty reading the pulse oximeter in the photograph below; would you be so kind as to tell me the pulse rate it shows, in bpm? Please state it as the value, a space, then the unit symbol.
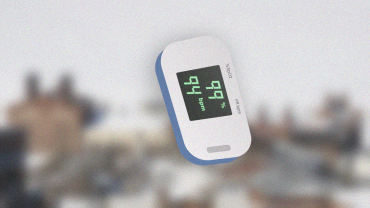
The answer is 94 bpm
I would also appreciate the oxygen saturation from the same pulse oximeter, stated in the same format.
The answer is 99 %
